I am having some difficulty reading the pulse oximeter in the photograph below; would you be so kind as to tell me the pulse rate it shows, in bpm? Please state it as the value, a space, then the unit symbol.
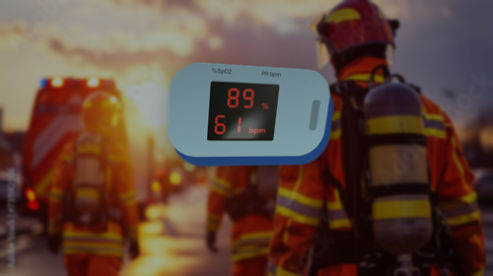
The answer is 61 bpm
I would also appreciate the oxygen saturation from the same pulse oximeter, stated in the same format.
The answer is 89 %
